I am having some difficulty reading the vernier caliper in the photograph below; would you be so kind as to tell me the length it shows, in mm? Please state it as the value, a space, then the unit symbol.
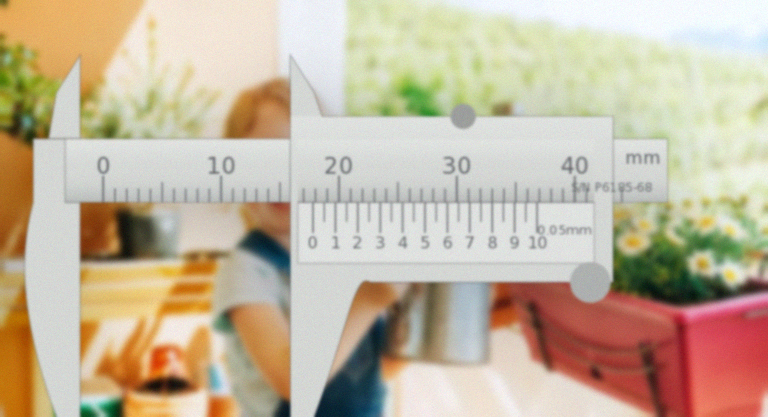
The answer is 17.8 mm
